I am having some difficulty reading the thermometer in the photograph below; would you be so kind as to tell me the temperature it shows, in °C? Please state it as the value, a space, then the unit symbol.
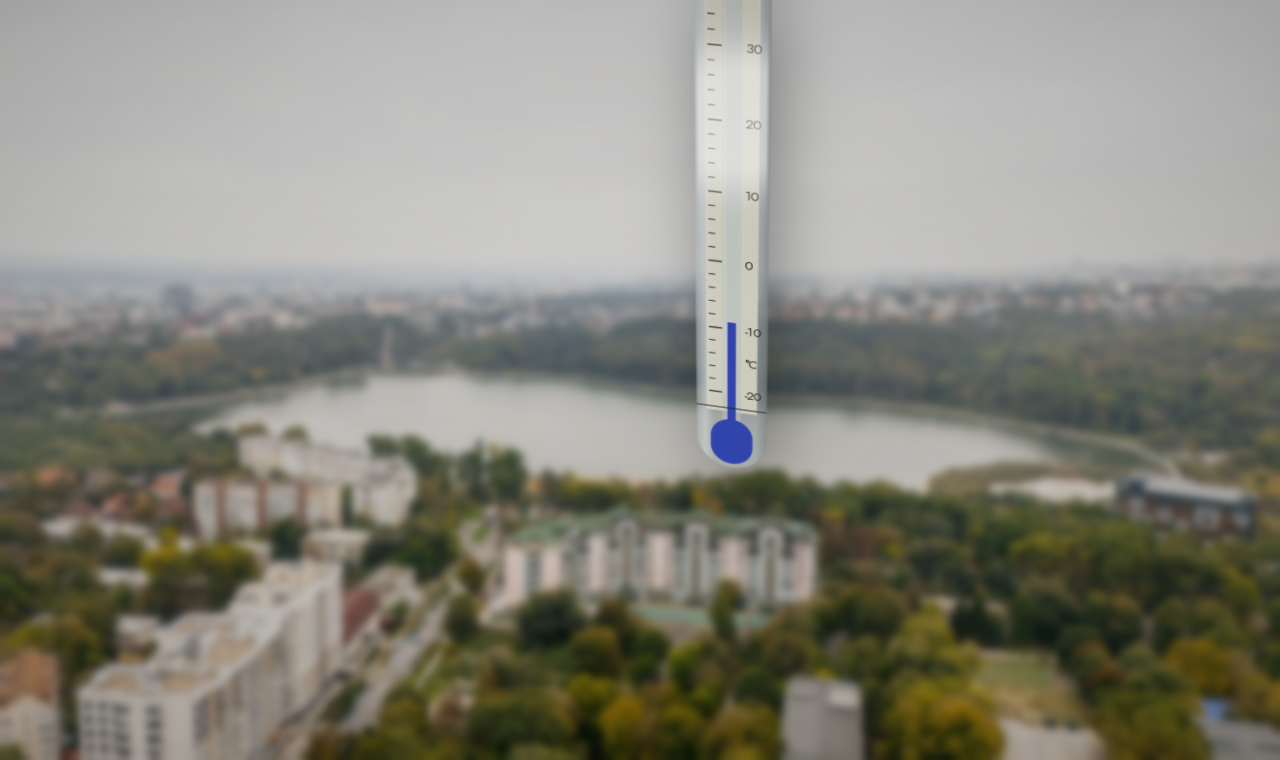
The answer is -9 °C
